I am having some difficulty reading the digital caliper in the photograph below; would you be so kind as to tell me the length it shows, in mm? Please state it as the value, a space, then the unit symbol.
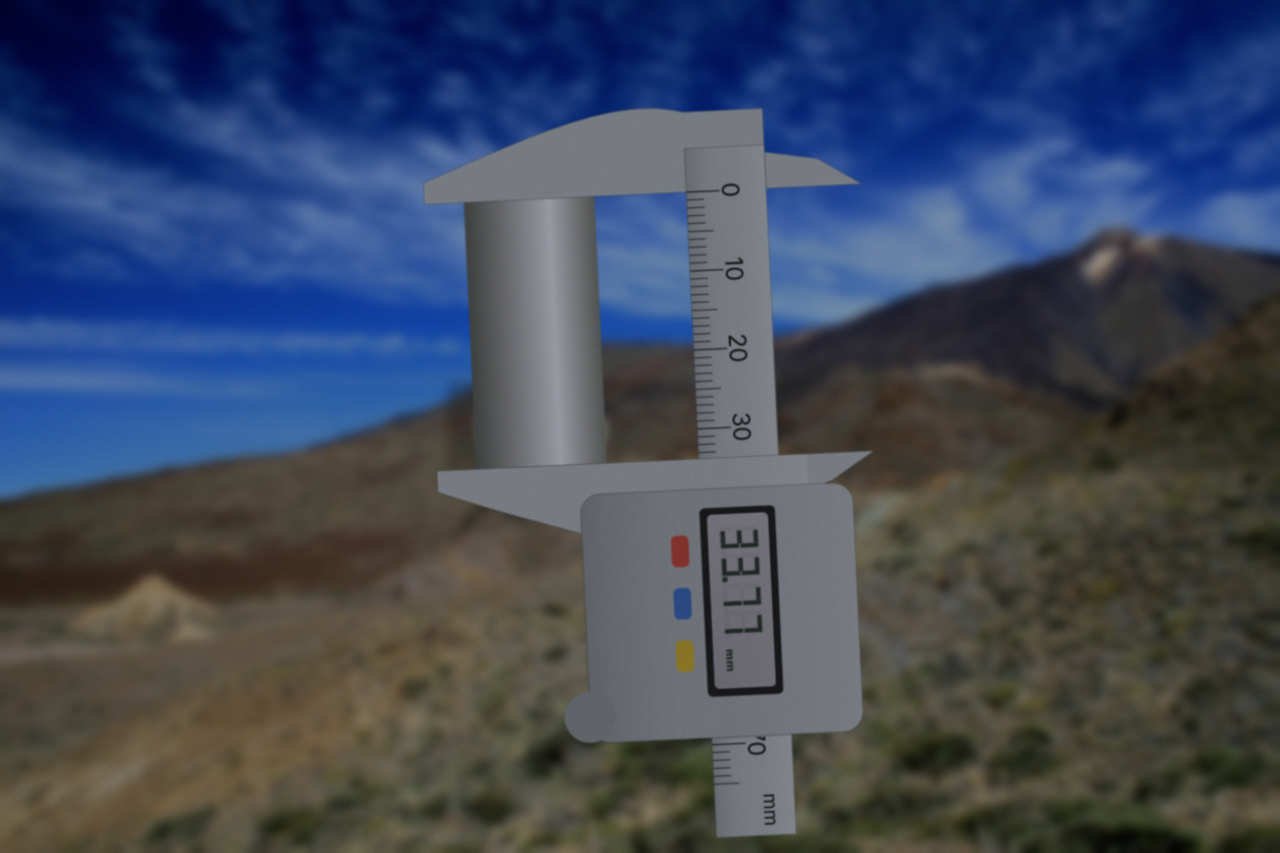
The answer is 33.77 mm
